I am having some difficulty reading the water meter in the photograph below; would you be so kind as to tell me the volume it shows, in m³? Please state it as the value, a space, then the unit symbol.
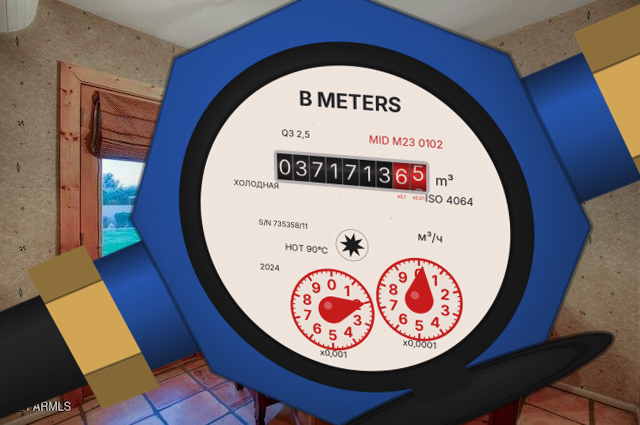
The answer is 371713.6520 m³
